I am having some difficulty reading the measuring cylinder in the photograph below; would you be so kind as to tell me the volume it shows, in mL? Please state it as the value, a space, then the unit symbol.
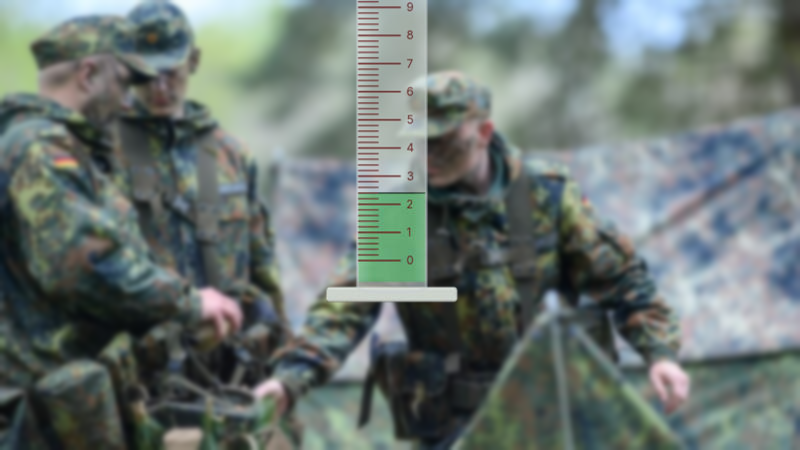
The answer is 2.4 mL
